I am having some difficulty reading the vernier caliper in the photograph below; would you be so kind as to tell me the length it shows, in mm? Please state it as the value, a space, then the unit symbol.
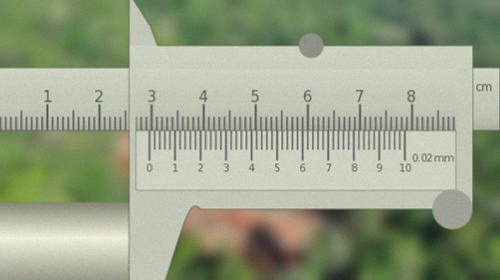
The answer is 29.6 mm
